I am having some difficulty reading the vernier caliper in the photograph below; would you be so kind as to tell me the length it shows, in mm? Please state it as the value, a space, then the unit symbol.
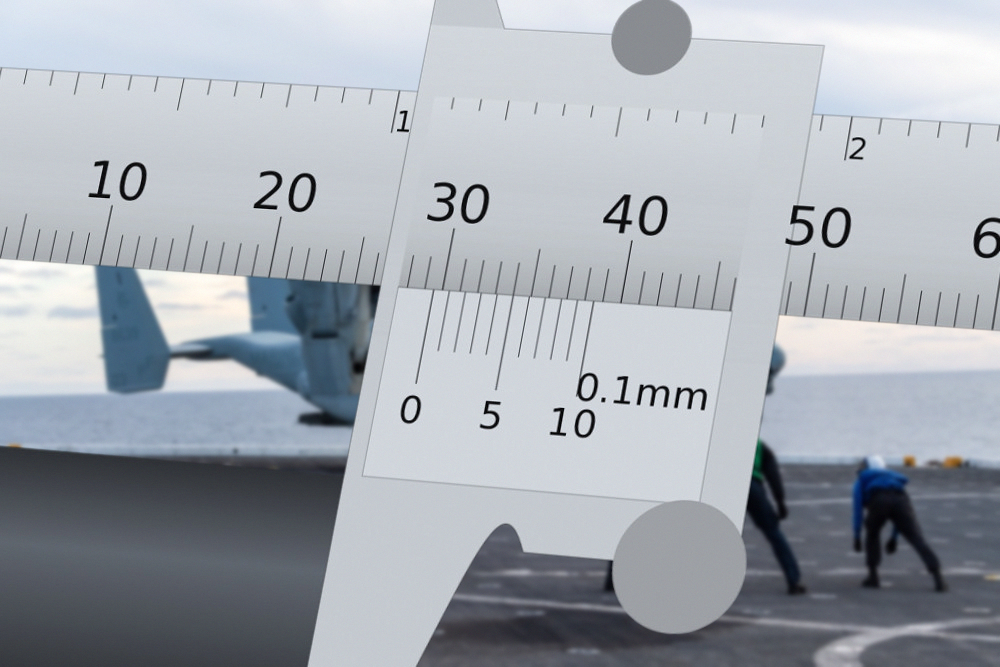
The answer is 29.5 mm
